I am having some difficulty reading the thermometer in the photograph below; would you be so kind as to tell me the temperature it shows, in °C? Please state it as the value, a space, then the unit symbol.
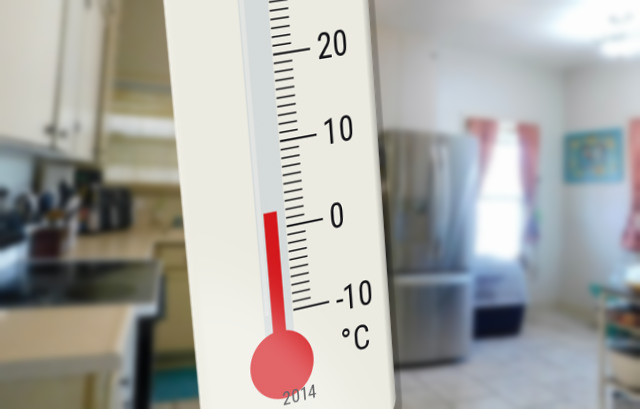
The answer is 2 °C
